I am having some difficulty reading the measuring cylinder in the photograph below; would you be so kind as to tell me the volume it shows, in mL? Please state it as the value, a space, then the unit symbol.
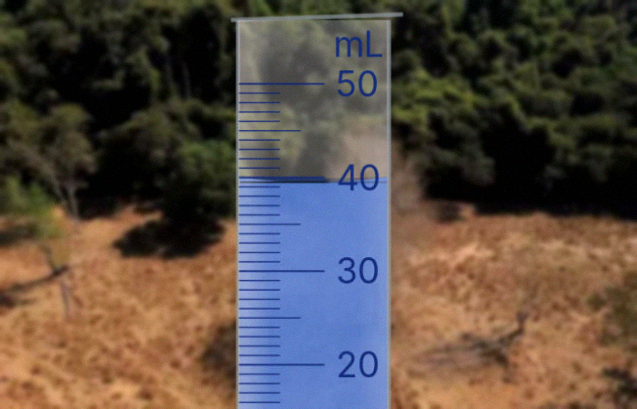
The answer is 39.5 mL
